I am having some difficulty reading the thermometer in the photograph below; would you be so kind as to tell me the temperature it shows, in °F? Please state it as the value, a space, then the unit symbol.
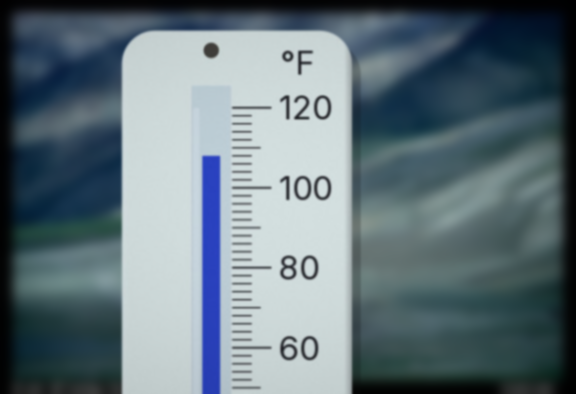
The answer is 108 °F
